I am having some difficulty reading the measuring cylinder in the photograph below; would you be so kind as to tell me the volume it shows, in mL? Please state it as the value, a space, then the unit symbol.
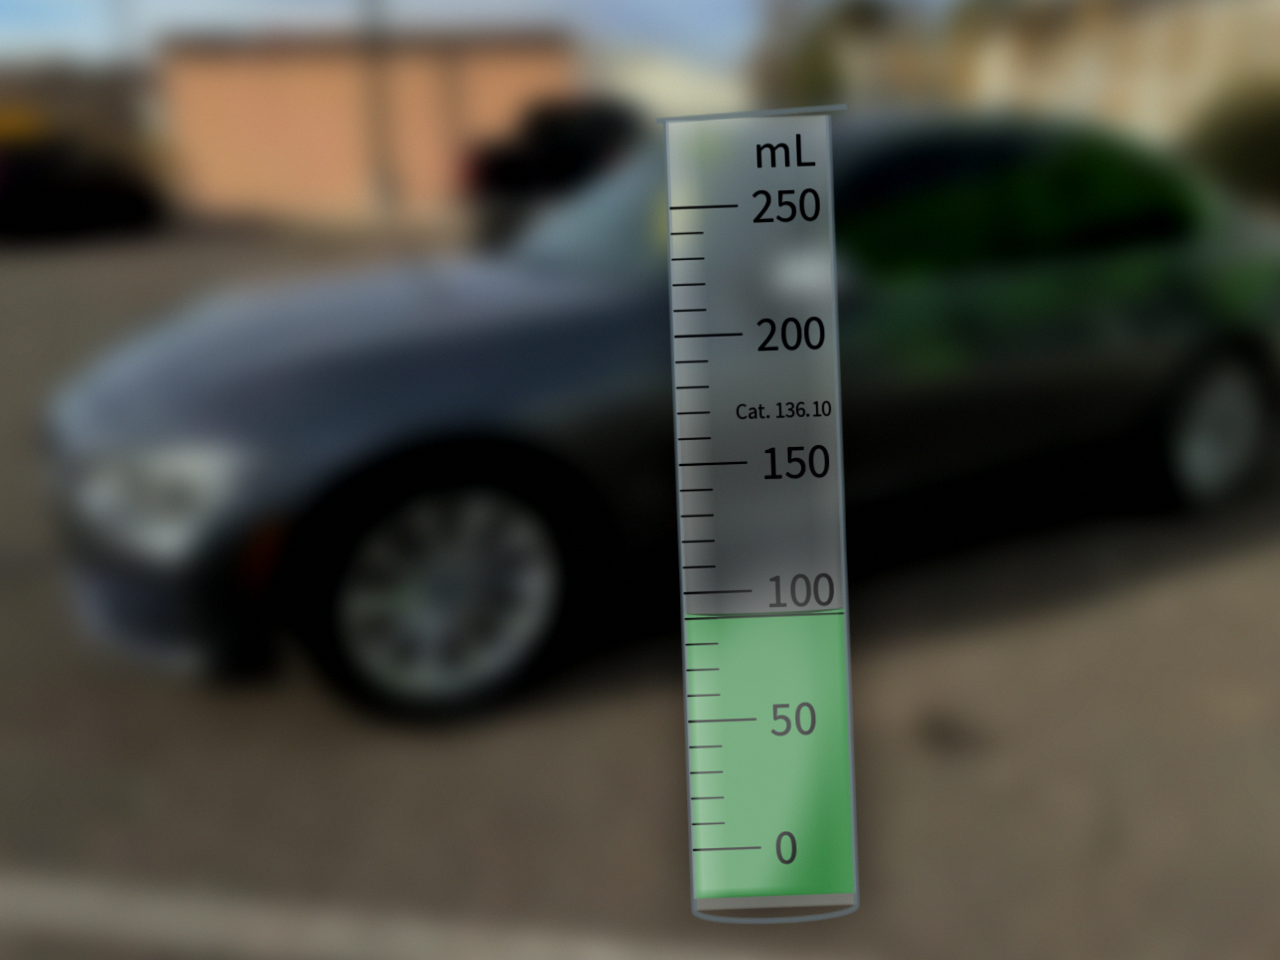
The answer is 90 mL
